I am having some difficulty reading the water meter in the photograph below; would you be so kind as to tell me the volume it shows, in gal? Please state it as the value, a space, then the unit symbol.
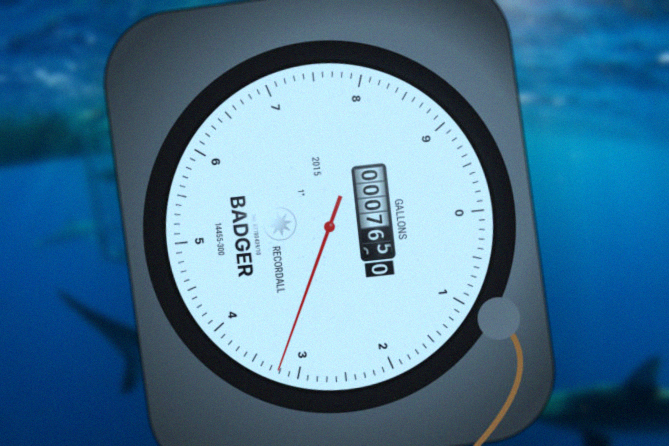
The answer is 7653.2 gal
